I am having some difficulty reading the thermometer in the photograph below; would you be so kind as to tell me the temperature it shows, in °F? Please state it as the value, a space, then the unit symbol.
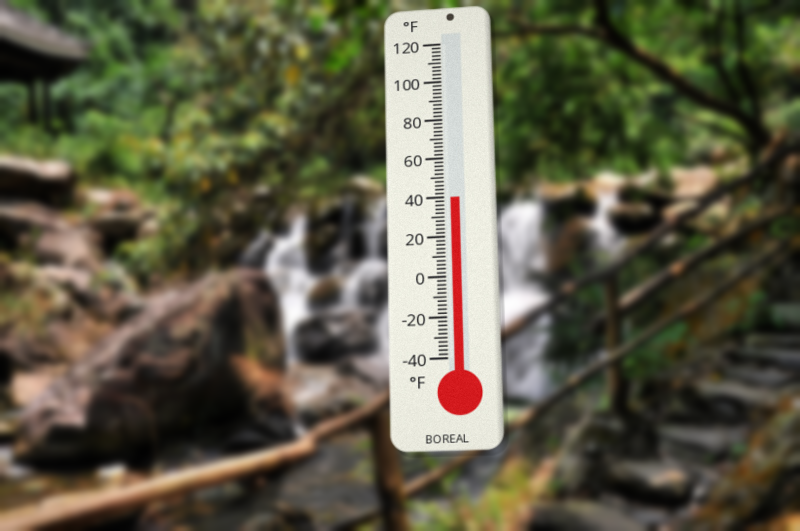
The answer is 40 °F
